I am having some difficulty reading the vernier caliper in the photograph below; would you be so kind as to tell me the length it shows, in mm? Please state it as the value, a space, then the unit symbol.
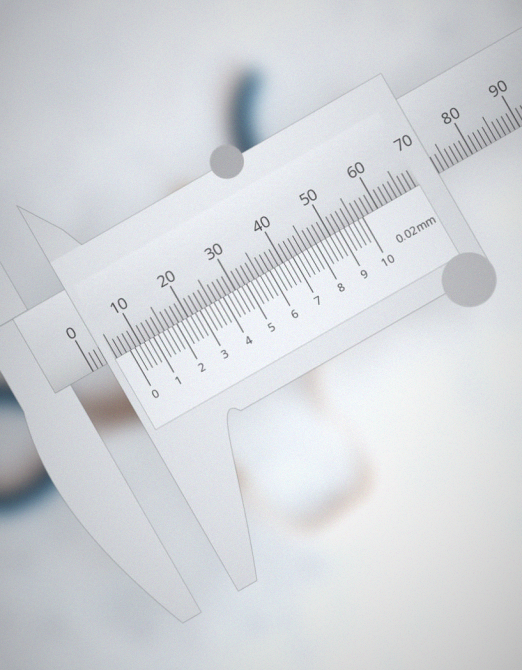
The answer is 7.8 mm
